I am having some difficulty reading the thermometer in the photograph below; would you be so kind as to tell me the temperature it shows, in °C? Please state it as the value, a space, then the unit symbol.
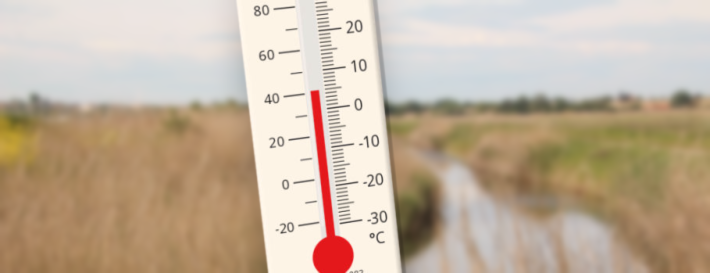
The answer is 5 °C
